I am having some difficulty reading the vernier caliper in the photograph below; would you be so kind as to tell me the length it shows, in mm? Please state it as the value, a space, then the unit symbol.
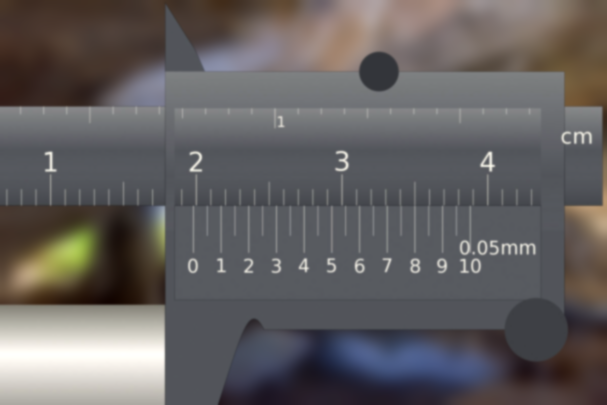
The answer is 19.8 mm
